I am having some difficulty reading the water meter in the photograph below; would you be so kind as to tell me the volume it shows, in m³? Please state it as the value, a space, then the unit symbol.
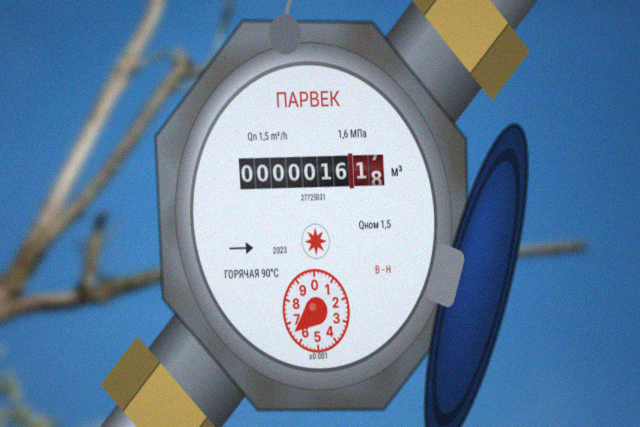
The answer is 16.176 m³
